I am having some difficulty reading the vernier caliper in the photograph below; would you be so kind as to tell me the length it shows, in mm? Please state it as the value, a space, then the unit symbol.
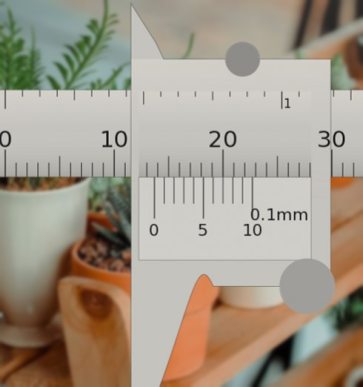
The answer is 13.7 mm
